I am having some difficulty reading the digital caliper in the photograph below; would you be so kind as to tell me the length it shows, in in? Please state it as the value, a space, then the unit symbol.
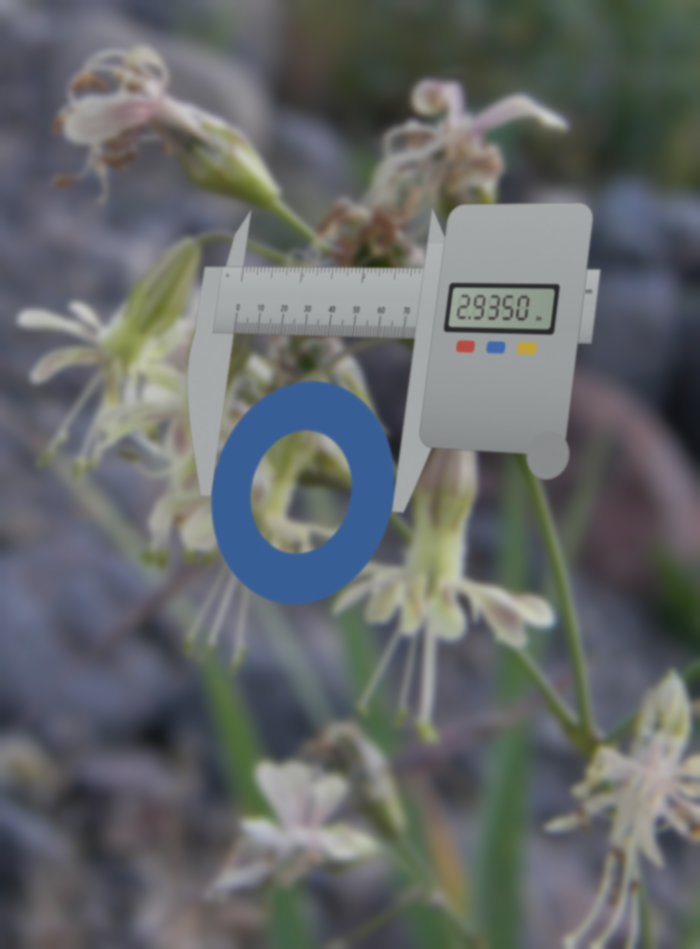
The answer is 2.9350 in
